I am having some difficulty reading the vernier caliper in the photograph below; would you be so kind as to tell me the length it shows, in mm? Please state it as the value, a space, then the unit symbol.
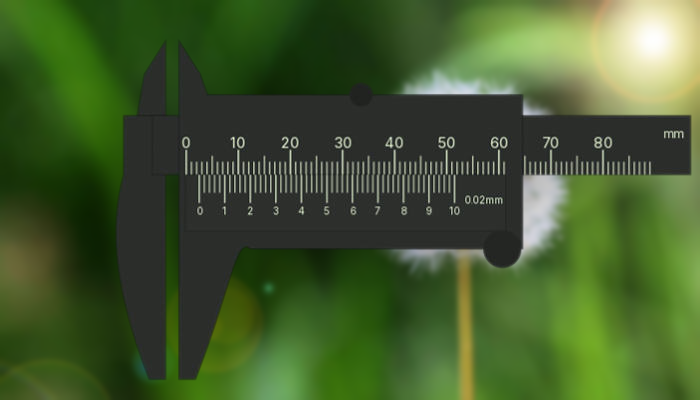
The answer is 2.5 mm
